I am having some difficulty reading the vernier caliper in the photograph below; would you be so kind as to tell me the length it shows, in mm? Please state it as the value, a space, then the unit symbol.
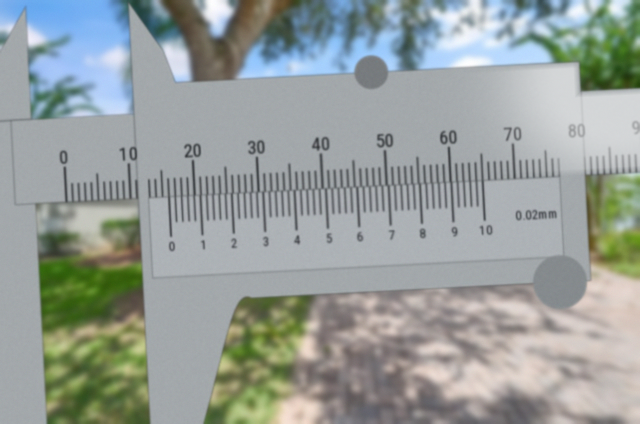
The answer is 16.0 mm
